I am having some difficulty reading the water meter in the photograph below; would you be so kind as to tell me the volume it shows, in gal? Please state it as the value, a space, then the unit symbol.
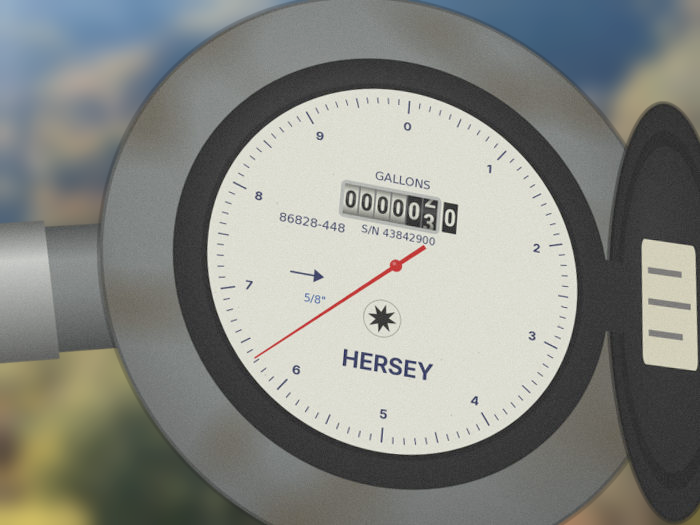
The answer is 26.3 gal
